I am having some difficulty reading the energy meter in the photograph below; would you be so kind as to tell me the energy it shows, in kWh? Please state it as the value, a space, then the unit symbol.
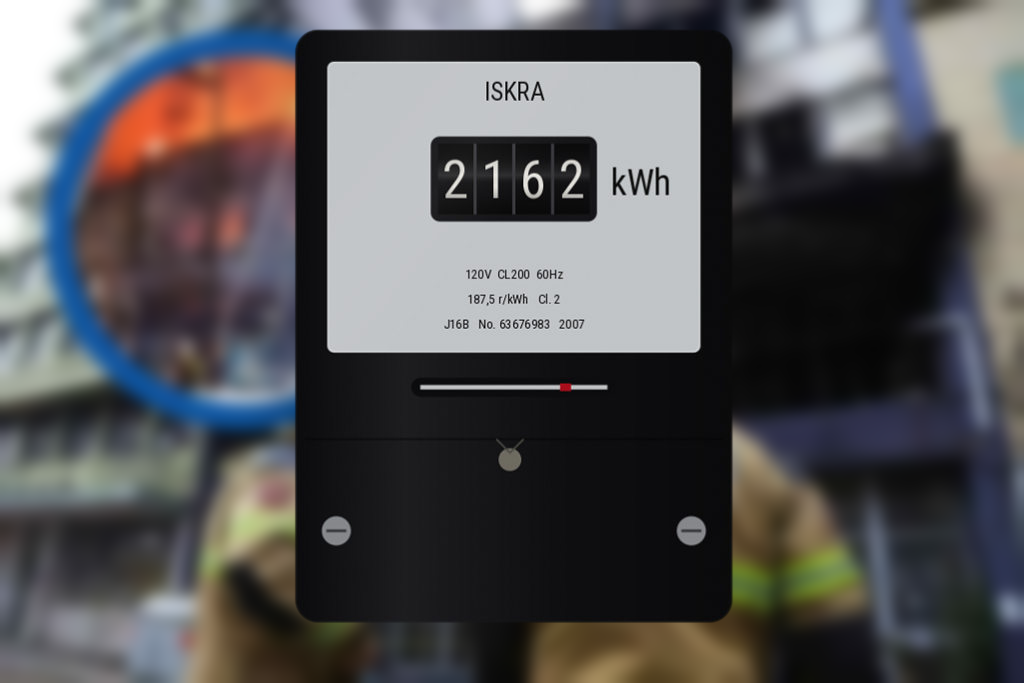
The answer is 2162 kWh
